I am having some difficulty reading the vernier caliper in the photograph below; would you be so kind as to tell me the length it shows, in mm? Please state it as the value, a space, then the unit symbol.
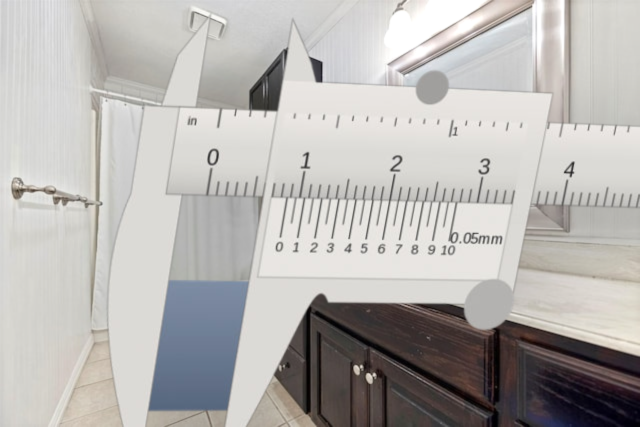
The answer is 8.6 mm
